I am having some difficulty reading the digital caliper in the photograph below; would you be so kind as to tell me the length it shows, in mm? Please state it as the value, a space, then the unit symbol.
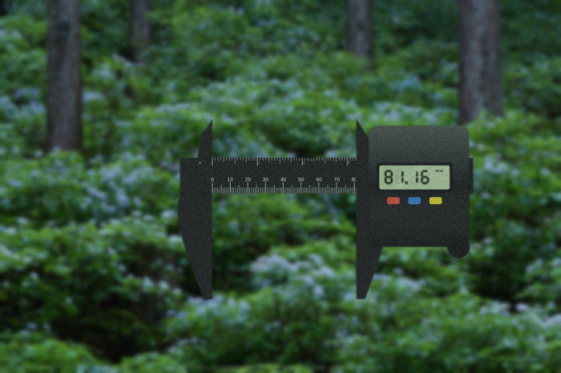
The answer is 81.16 mm
